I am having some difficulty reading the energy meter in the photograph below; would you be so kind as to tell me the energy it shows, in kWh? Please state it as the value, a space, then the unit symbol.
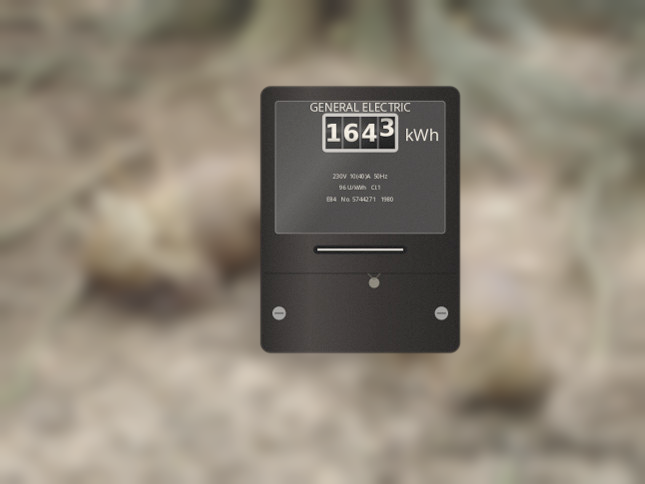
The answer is 1643 kWh
